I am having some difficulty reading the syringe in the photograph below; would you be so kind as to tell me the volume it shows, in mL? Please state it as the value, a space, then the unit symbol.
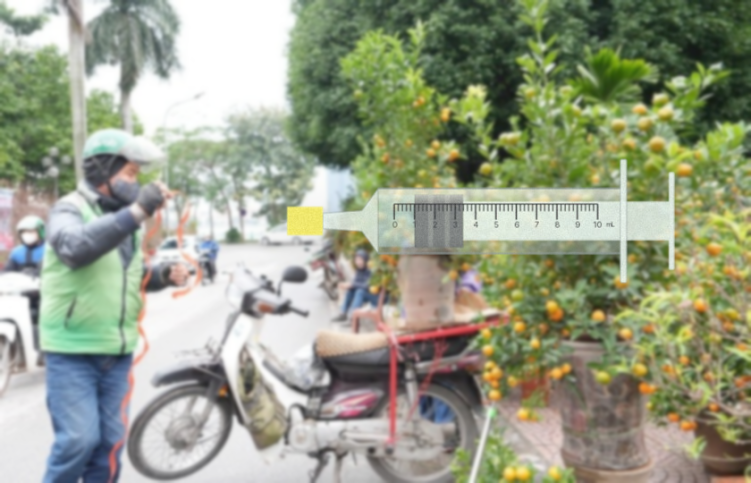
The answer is 1 mL
